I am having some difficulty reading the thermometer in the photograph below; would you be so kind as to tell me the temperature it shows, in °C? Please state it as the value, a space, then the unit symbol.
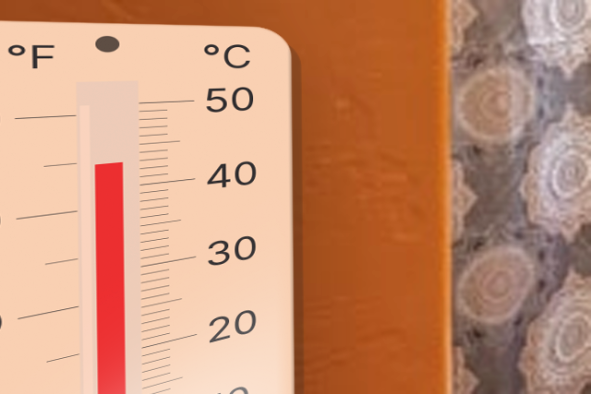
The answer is 43 °C
